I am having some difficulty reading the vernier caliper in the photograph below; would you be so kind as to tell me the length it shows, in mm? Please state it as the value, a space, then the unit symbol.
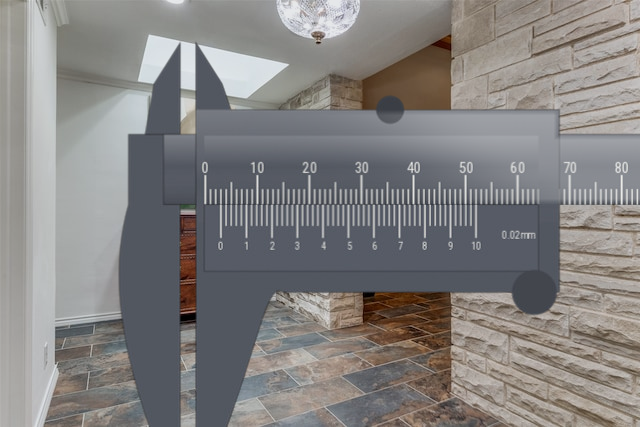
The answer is 3.0 mm
